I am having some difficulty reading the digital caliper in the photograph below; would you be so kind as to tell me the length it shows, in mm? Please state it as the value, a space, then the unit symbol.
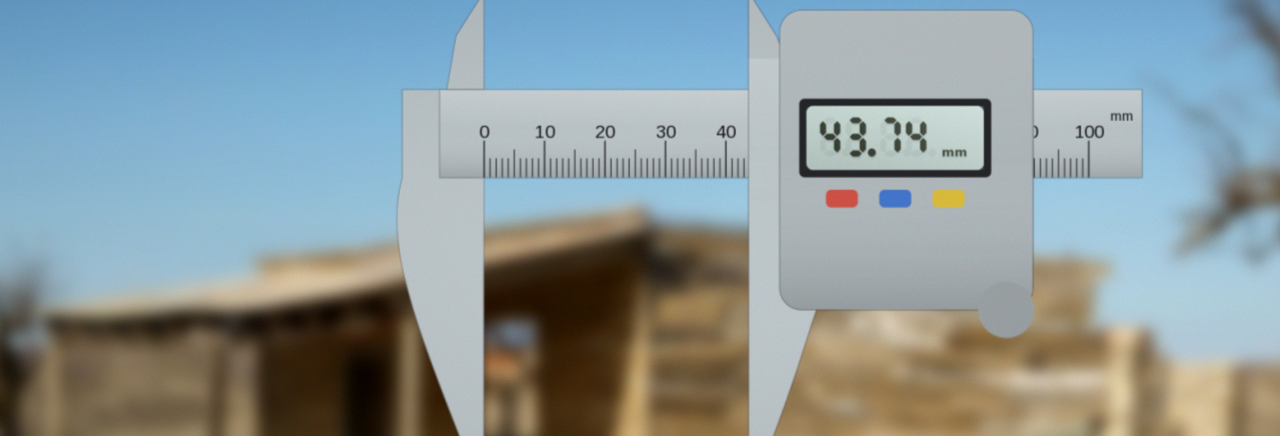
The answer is 43.74 mm
